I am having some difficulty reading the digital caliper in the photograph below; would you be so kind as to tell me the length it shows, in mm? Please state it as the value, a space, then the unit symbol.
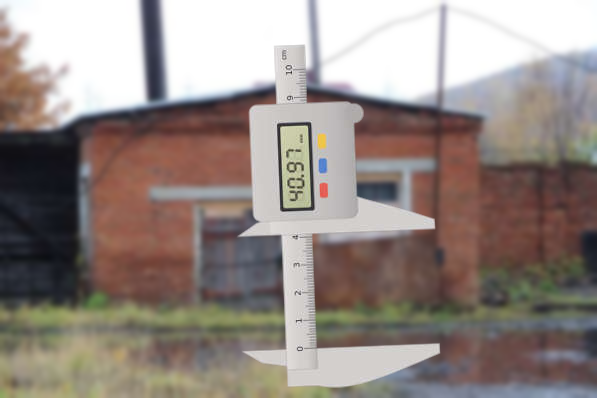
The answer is 40.97 mm
